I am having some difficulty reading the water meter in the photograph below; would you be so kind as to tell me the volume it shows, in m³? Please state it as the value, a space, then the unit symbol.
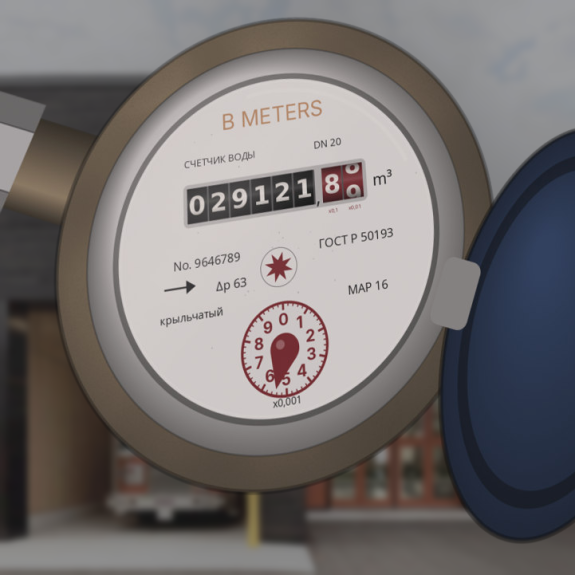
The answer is 29121.885 m³
